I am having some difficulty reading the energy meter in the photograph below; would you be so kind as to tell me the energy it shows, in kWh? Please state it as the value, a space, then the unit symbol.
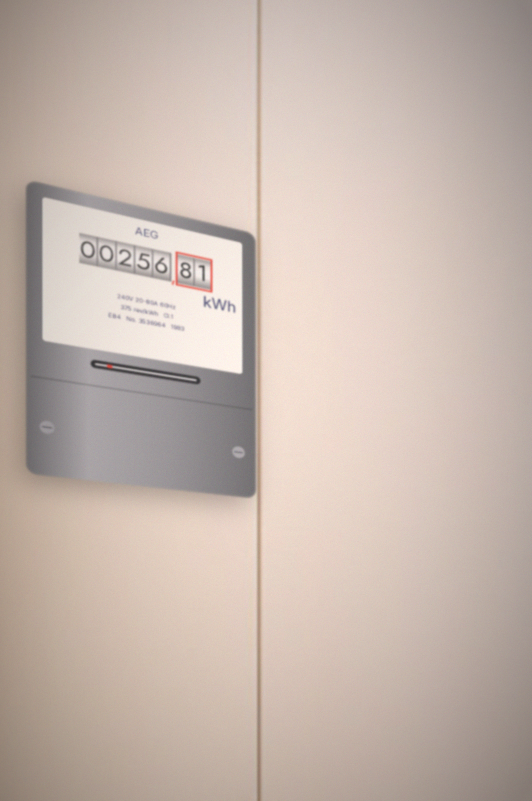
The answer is 256.81 kWh
